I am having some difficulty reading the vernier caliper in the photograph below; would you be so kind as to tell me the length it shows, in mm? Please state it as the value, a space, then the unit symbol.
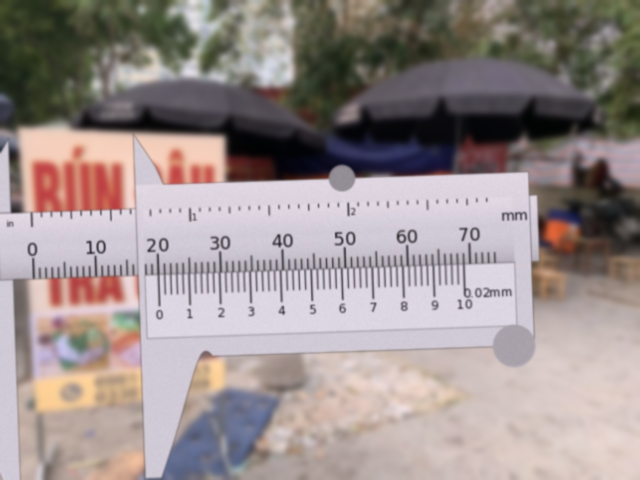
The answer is 20.0 mm
